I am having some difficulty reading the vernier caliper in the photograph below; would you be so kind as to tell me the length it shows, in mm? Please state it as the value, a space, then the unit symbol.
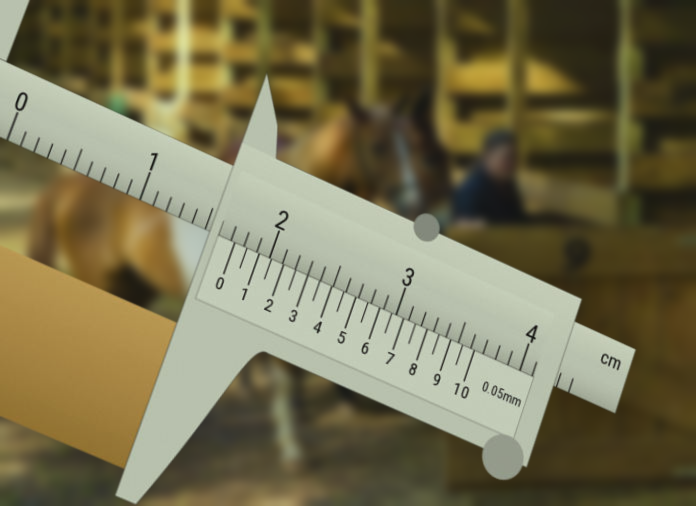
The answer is 17.3 mm
